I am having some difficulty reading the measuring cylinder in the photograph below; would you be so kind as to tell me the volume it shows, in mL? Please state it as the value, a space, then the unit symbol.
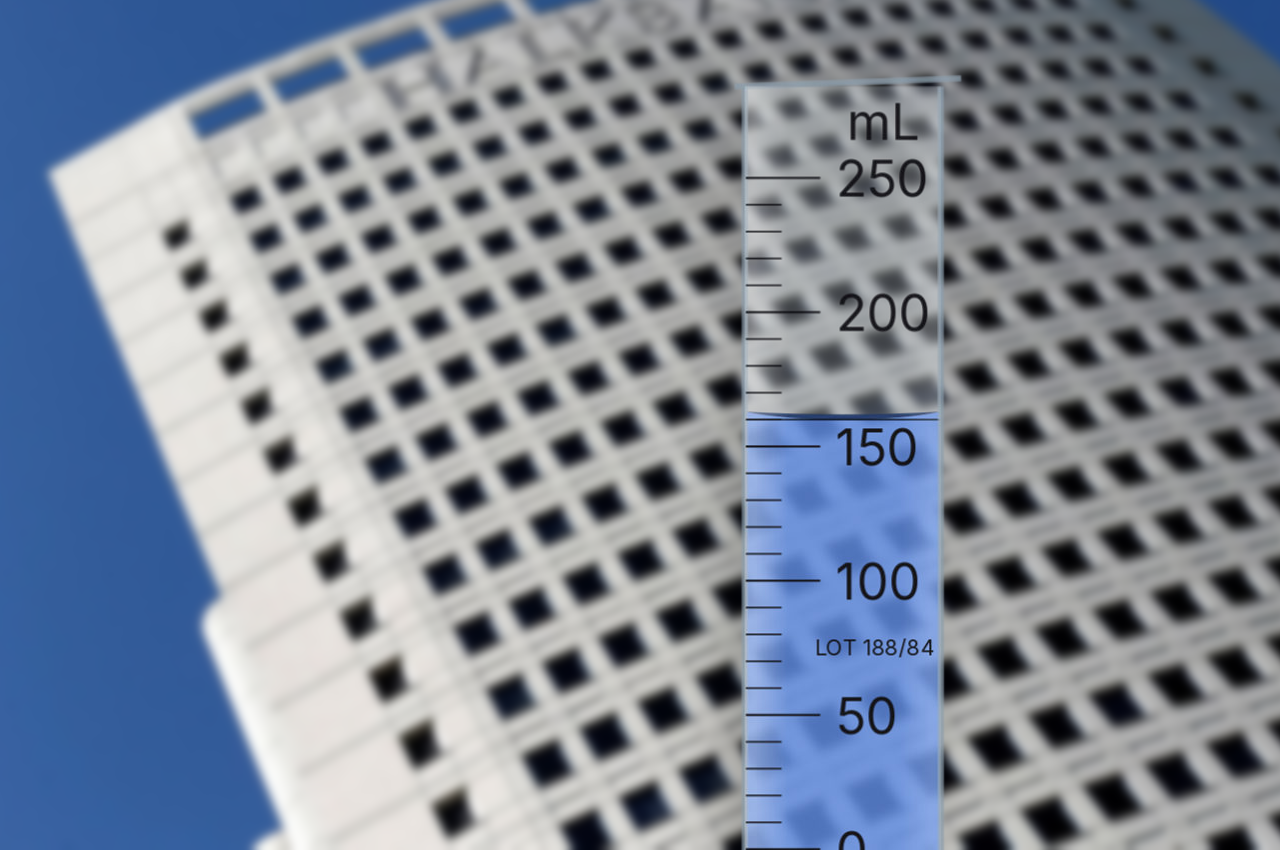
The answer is 160 mL
